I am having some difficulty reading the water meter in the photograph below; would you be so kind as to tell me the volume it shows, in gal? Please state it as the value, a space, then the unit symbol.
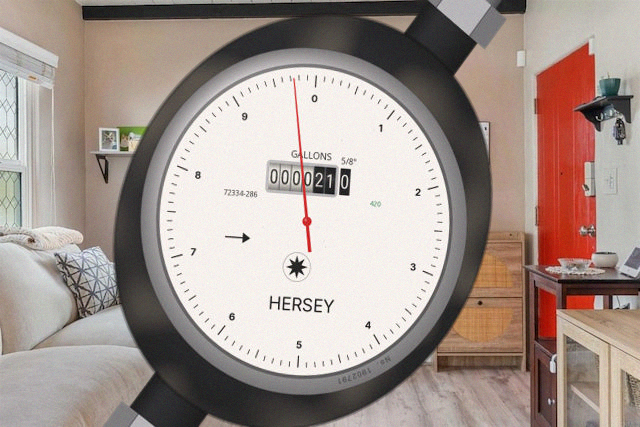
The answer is 209.7 gal
